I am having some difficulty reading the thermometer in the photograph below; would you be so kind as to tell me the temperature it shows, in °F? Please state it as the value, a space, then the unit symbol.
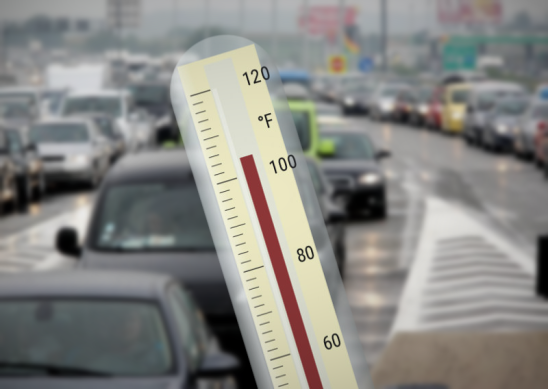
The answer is 104 °F
